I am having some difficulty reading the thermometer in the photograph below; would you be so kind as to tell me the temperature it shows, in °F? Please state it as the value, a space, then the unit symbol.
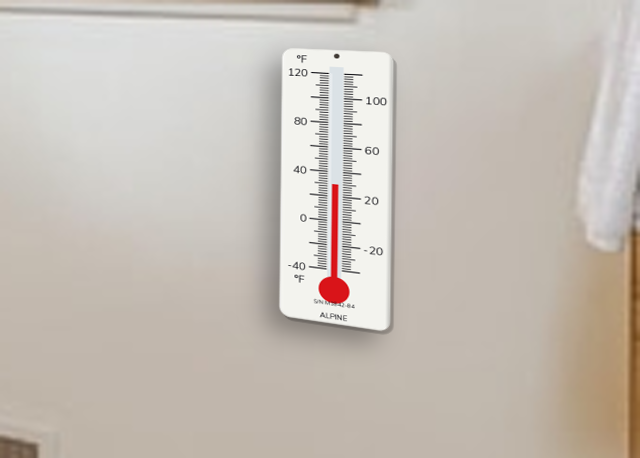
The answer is 30 °F
